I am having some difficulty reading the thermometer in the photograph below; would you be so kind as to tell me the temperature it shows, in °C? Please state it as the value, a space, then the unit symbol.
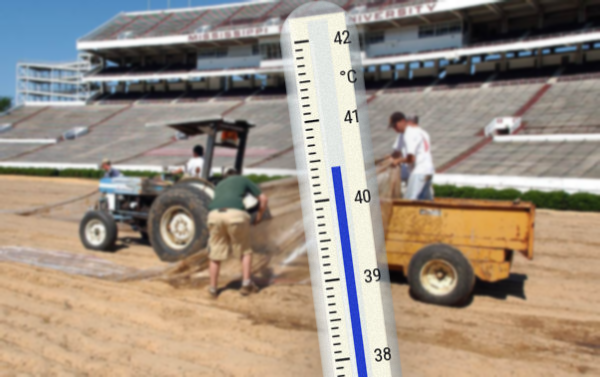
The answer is 40.4 °C
